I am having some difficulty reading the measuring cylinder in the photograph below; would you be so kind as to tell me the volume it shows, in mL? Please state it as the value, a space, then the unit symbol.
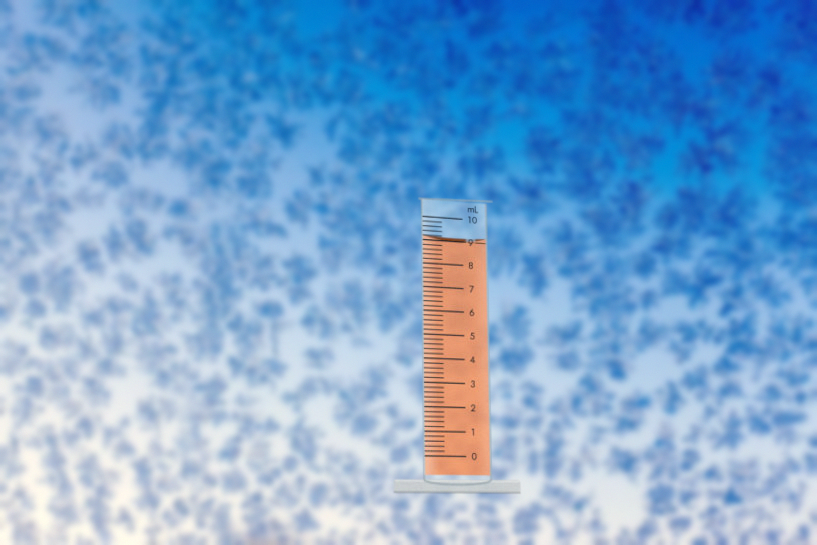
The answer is 9 mL
